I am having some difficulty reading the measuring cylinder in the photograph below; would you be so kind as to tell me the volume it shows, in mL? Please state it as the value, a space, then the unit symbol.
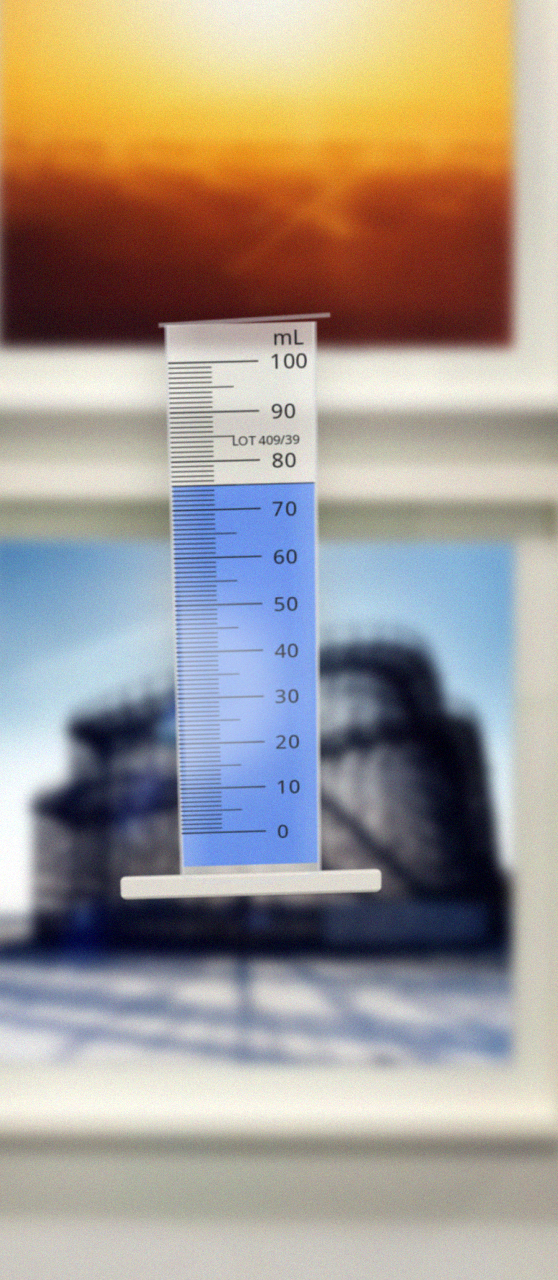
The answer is 75 mL
